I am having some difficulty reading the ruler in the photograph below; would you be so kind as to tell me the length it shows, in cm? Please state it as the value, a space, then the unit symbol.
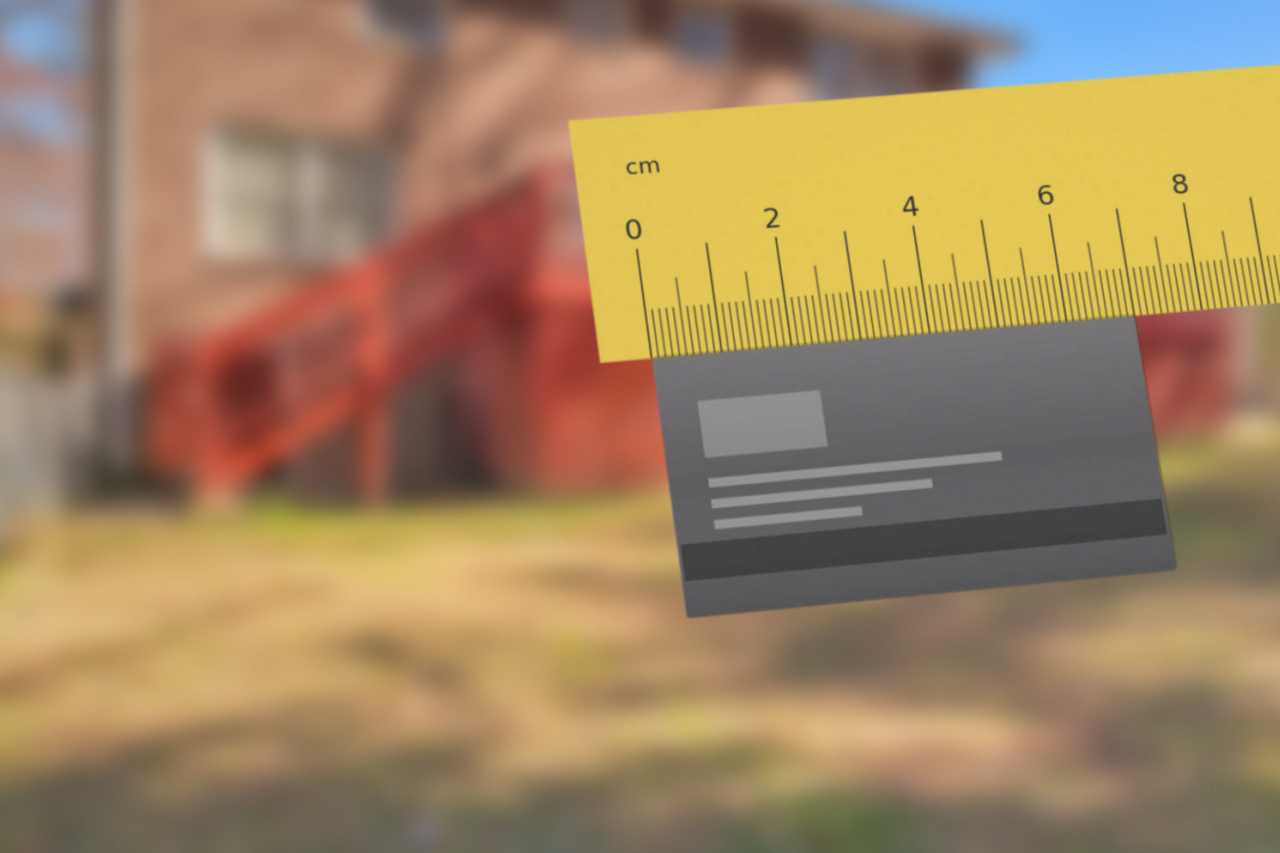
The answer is 7 cm
